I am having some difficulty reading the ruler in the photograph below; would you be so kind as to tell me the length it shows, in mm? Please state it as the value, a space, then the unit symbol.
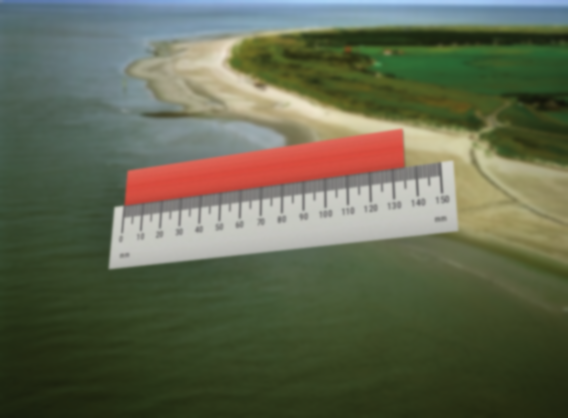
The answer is 135 mm
